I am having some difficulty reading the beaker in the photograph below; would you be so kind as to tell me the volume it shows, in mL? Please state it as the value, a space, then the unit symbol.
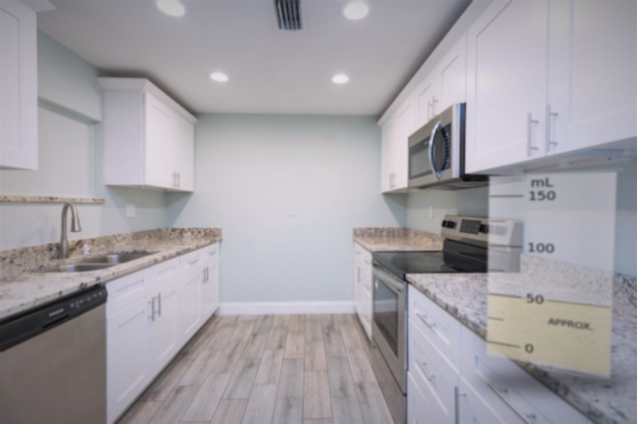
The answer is 50 mL
